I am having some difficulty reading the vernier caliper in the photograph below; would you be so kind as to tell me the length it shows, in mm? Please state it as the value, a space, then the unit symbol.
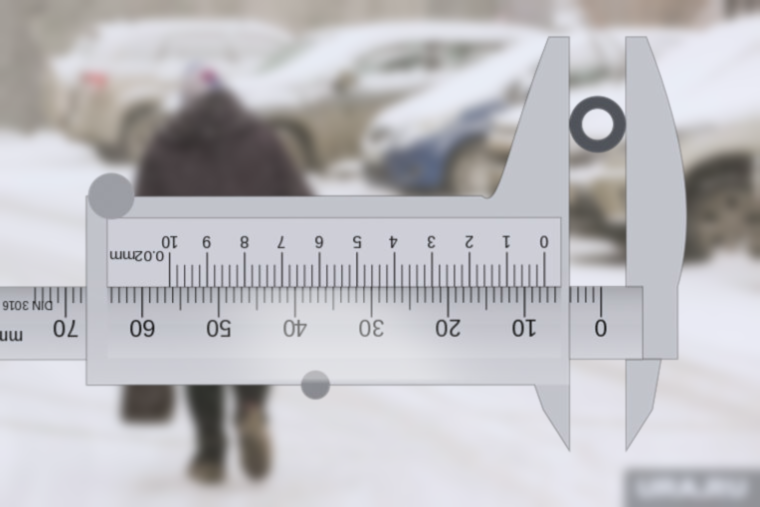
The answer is 7.4 mm
